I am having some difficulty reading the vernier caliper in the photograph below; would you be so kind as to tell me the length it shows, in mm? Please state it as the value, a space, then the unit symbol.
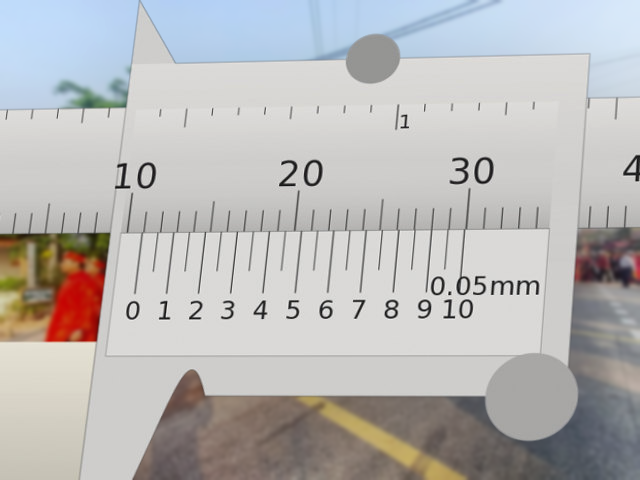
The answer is 10.9 mm
